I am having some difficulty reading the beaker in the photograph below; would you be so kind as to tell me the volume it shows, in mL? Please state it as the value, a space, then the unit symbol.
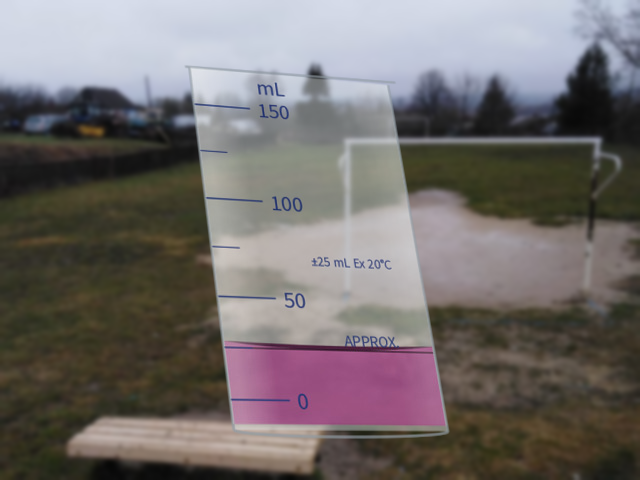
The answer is 25 mL
